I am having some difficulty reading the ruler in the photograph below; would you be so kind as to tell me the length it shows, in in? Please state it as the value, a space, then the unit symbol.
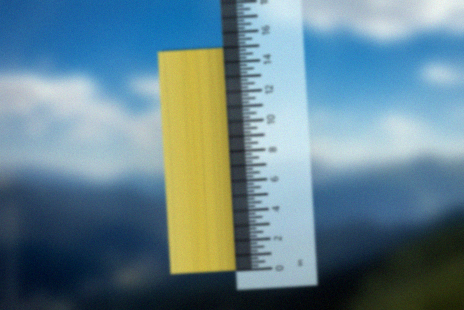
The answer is 15 in
